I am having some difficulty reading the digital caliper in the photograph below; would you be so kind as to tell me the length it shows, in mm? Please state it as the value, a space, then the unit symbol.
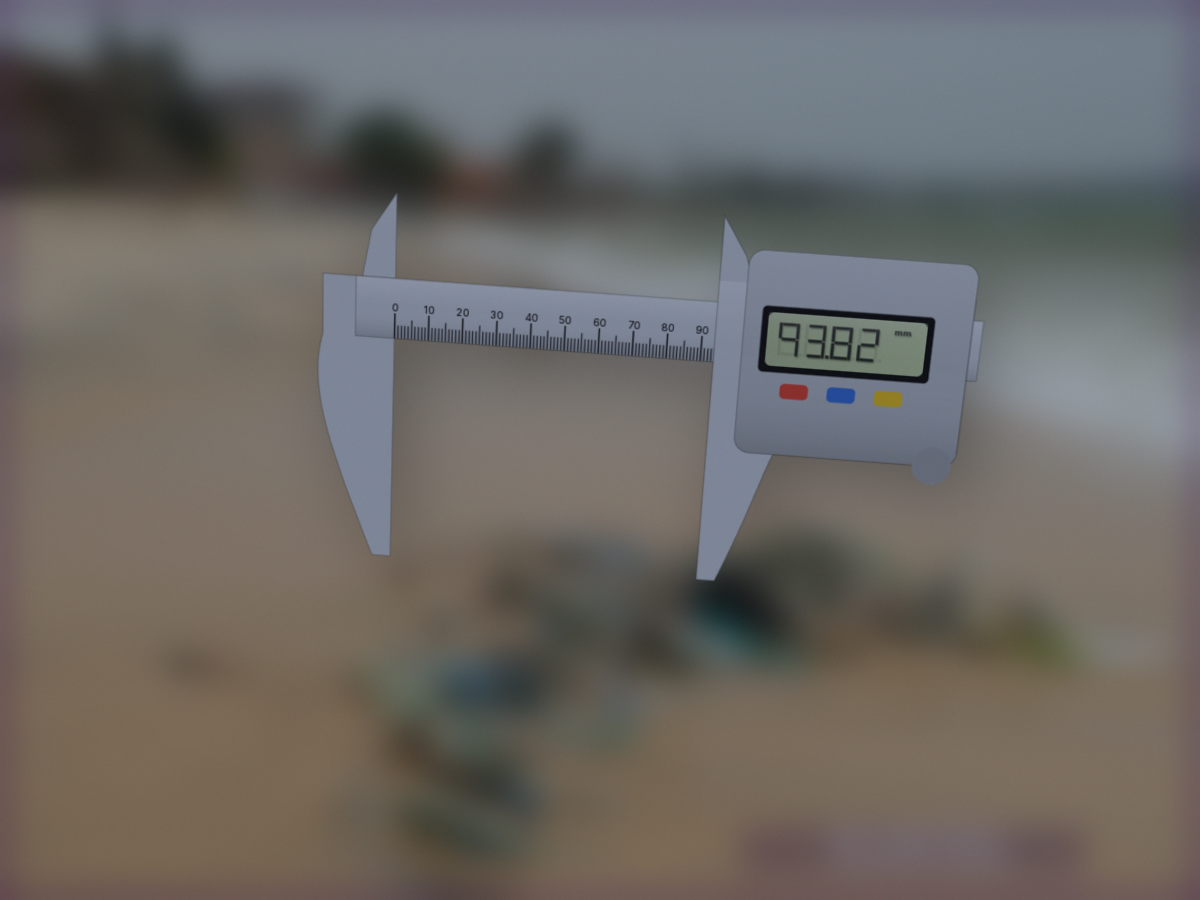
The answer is 93.82 mm
